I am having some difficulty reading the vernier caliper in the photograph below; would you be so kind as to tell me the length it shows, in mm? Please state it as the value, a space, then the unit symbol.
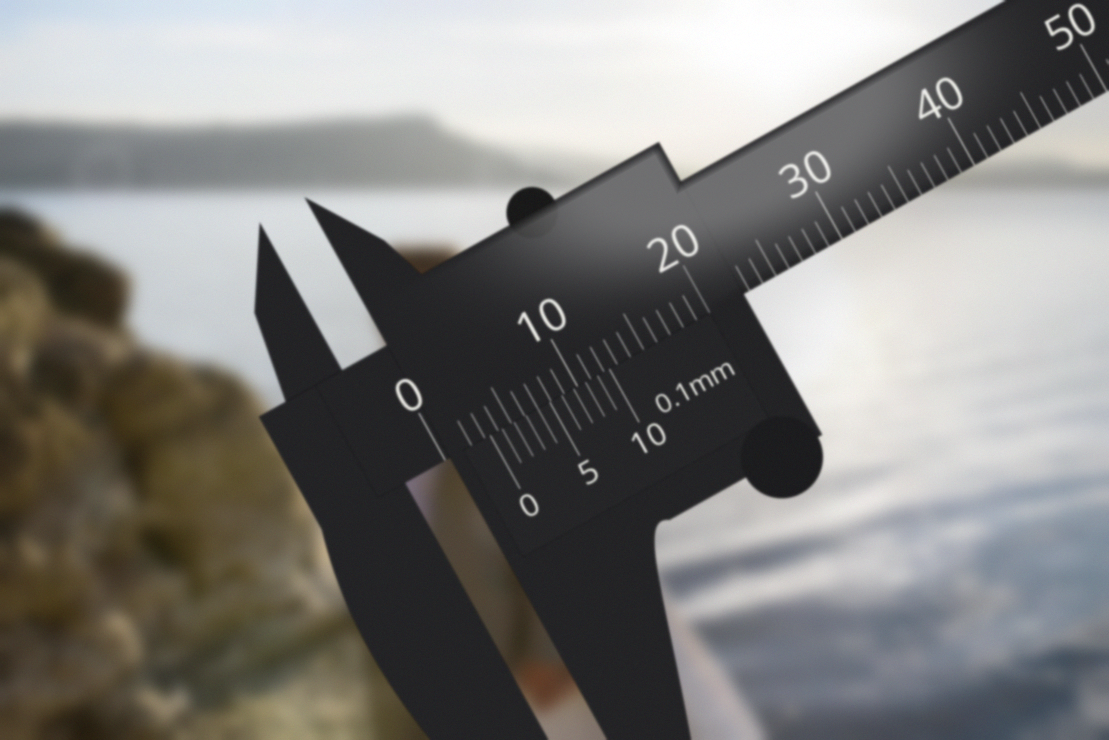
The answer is 3.4 mm
